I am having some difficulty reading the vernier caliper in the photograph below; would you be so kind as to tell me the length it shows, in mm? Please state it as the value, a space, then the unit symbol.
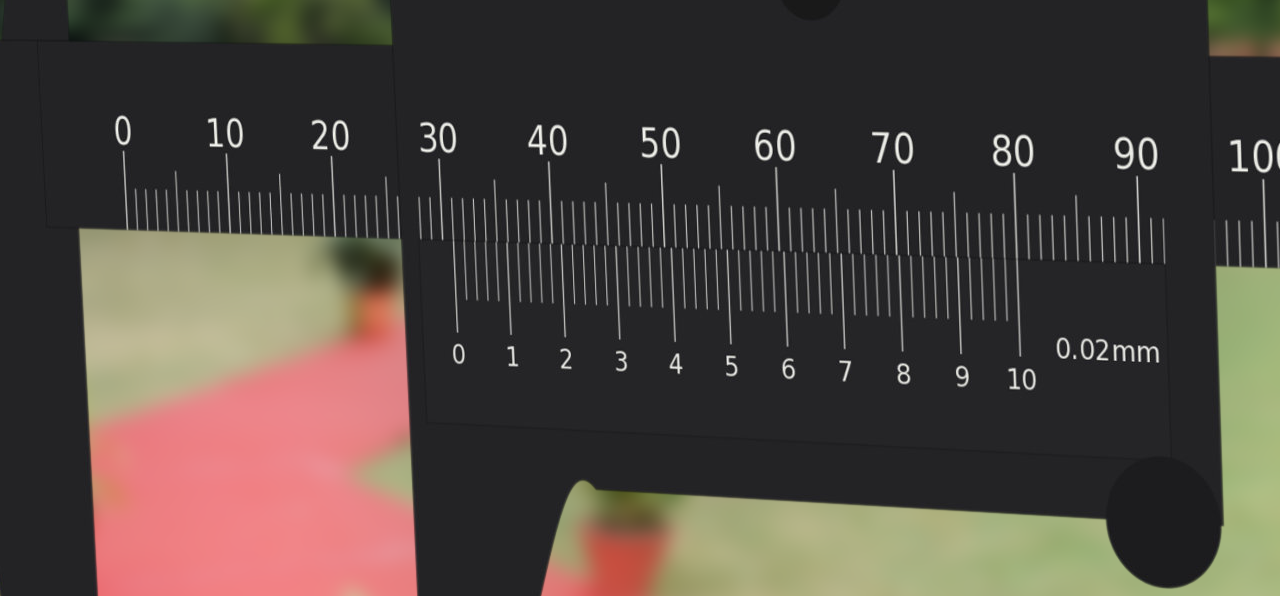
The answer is 31.0 mm
